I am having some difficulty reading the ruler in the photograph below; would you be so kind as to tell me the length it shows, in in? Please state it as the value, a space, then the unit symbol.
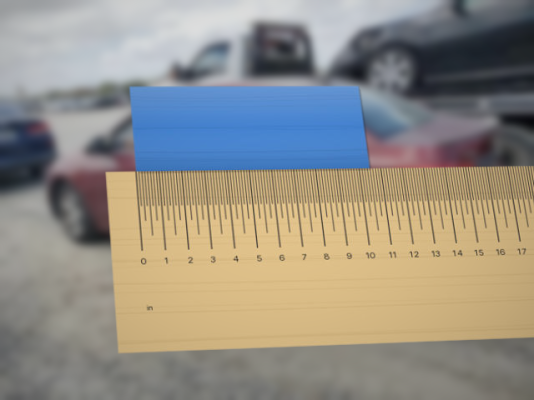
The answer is 10.5 in
